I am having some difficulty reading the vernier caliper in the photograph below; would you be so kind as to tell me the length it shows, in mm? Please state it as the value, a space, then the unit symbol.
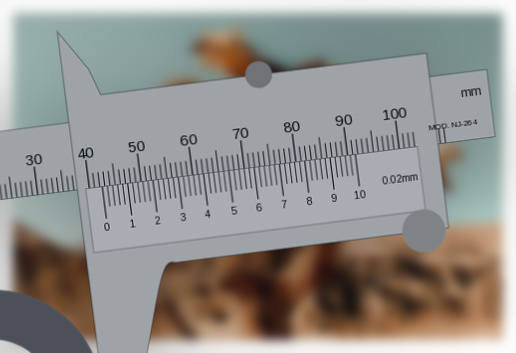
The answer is 42.5 mm
